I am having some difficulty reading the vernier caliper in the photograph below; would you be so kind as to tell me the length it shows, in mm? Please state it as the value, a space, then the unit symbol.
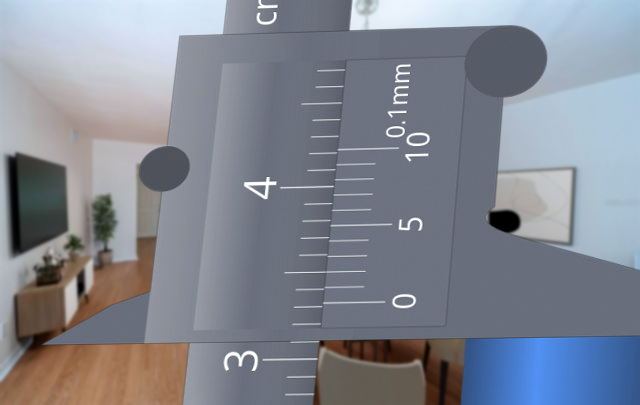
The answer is 33.2 mm
